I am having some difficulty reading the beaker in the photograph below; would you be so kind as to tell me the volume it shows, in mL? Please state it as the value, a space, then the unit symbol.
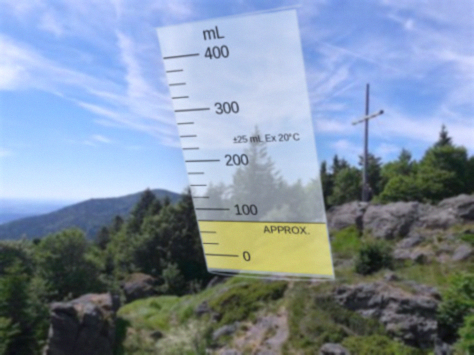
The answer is 75 mL
